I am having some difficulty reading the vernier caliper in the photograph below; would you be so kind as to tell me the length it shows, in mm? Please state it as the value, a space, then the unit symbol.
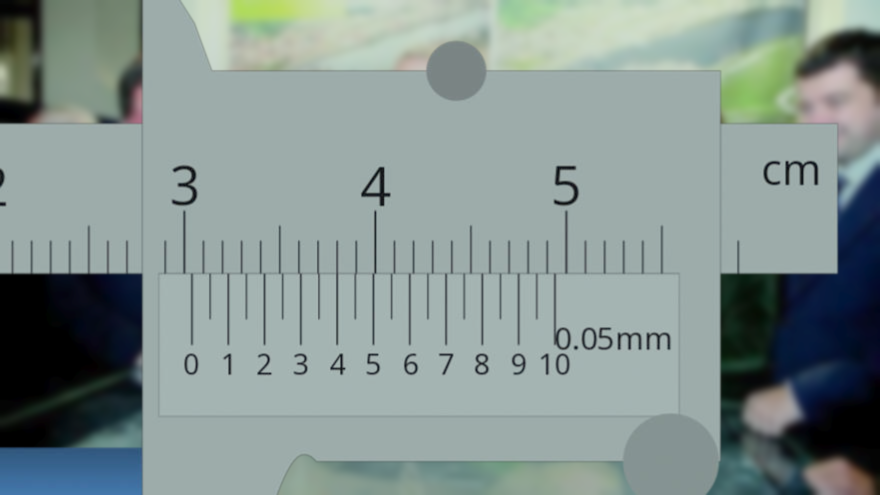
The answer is 30.4 mm
